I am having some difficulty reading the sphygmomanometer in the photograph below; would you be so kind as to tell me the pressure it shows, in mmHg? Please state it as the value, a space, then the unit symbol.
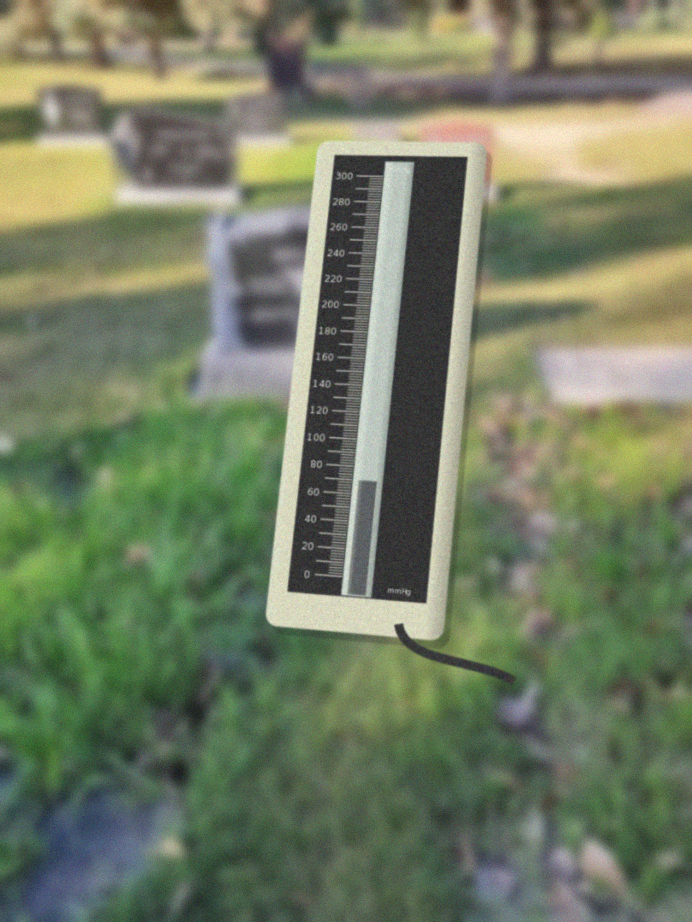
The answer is 70 mmHg
